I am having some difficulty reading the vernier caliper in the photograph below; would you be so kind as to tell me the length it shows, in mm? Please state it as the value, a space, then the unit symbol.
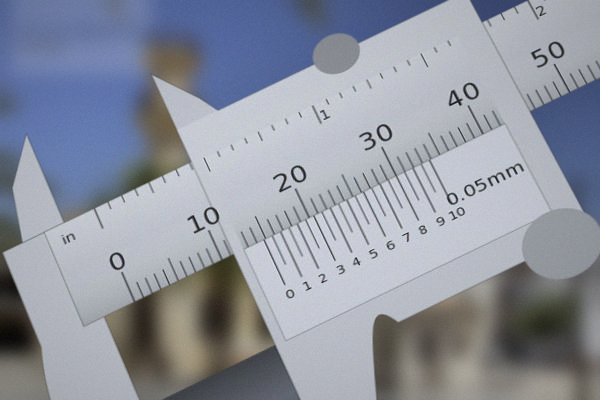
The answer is 14.8 mm
